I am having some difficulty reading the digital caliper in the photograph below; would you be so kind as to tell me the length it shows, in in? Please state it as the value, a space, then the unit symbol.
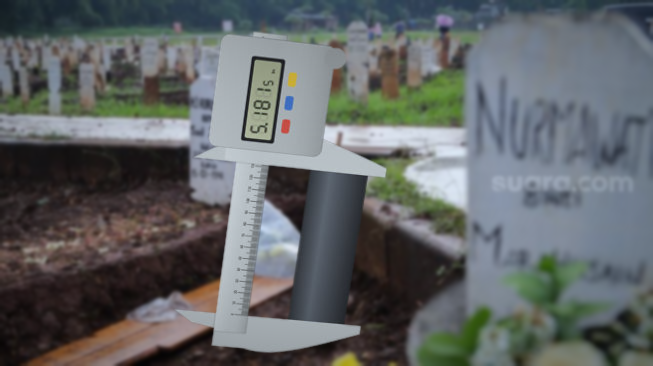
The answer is 5.1815 in
